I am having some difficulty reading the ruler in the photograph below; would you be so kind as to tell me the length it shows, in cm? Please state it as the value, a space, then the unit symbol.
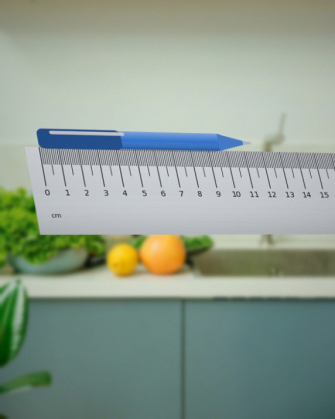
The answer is 11.5 cm
